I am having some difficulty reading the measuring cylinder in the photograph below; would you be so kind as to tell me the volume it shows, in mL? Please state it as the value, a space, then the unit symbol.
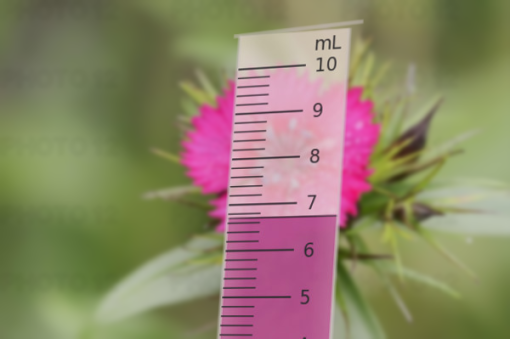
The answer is 6.7 mL
